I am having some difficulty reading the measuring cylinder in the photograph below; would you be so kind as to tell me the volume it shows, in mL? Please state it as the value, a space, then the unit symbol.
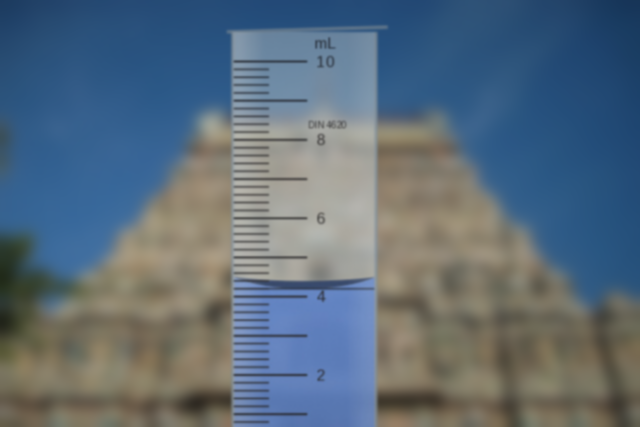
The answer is 4.2 mL
